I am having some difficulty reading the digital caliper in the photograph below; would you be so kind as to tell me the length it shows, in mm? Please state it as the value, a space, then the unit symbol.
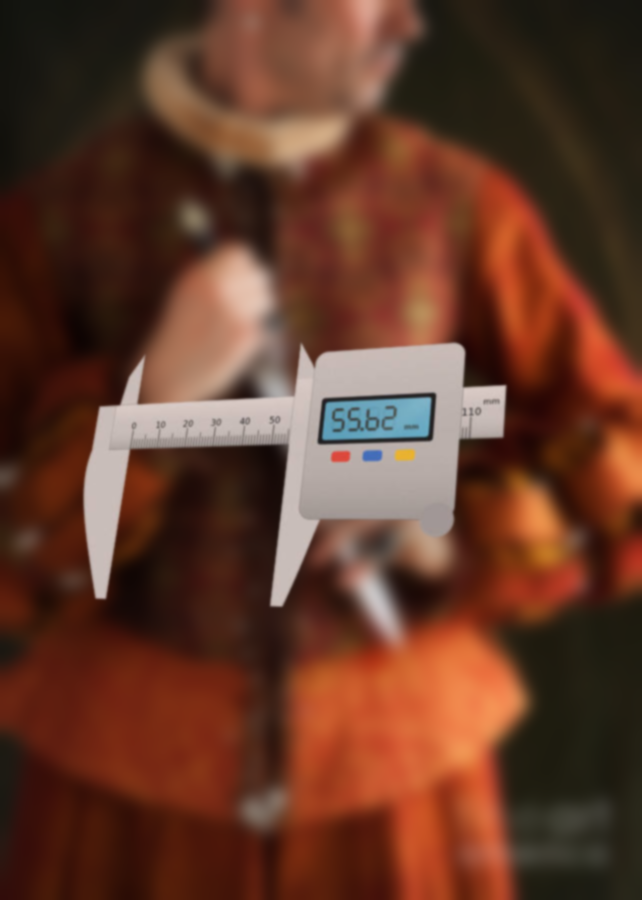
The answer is 55.62 mm
